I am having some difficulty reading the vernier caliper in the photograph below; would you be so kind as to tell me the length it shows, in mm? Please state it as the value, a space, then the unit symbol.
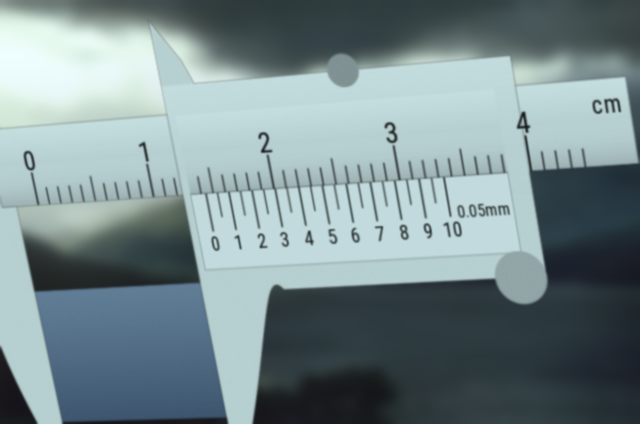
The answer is 14.4 mm
